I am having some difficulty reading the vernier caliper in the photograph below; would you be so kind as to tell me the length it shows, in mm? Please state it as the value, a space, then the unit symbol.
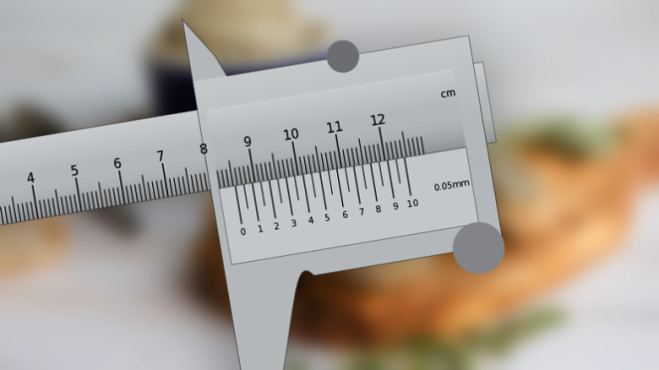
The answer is 85.5 mm
